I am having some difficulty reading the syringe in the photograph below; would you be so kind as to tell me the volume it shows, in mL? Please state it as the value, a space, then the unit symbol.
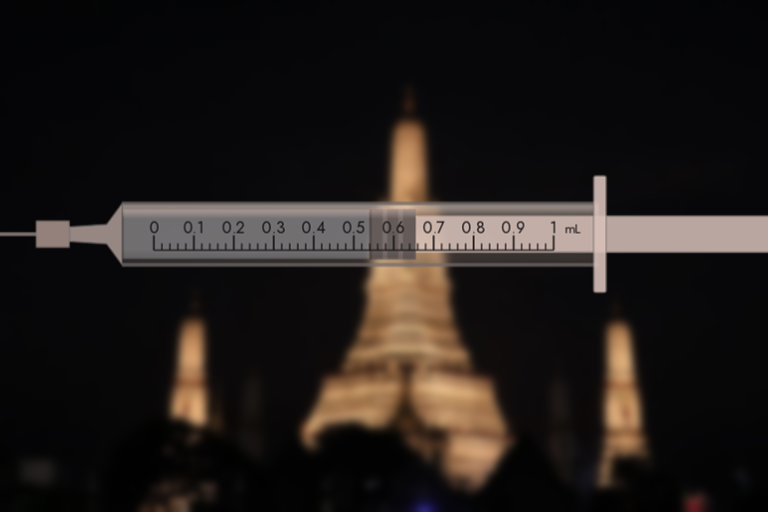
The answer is 0.54 mL
